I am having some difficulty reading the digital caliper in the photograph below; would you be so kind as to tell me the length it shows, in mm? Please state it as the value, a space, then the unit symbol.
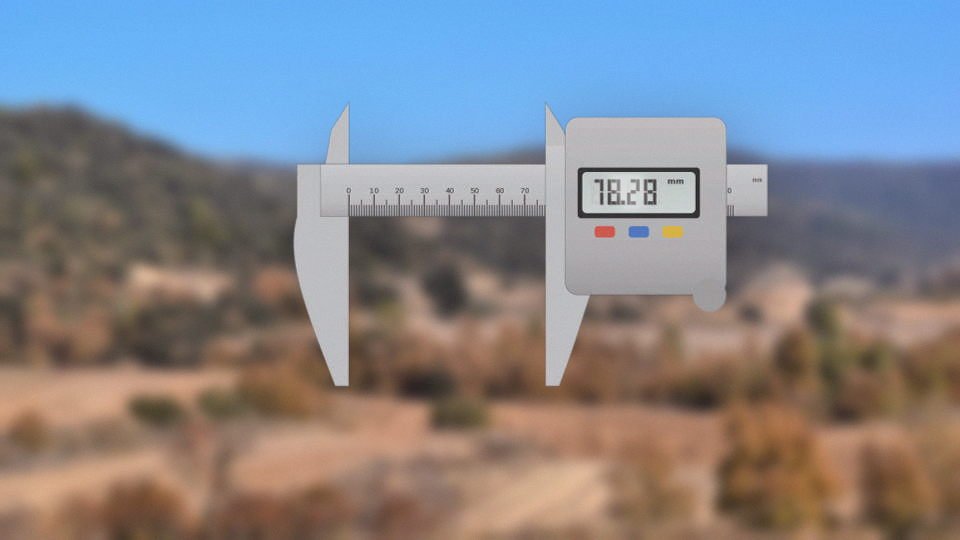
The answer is 78.28 mm
